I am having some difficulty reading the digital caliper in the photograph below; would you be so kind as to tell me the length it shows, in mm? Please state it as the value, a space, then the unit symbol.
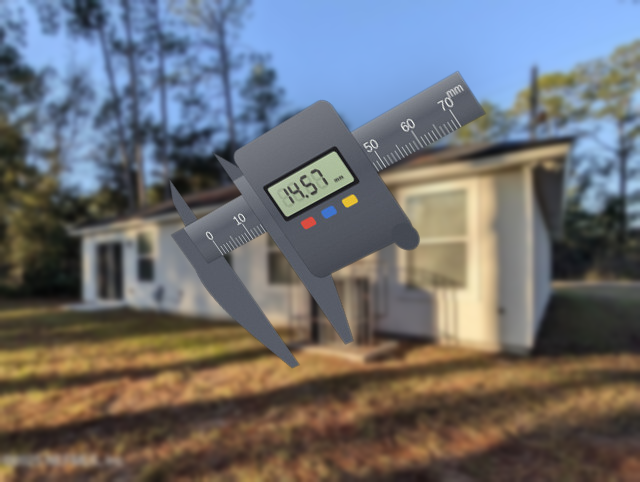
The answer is 14.57 mm
